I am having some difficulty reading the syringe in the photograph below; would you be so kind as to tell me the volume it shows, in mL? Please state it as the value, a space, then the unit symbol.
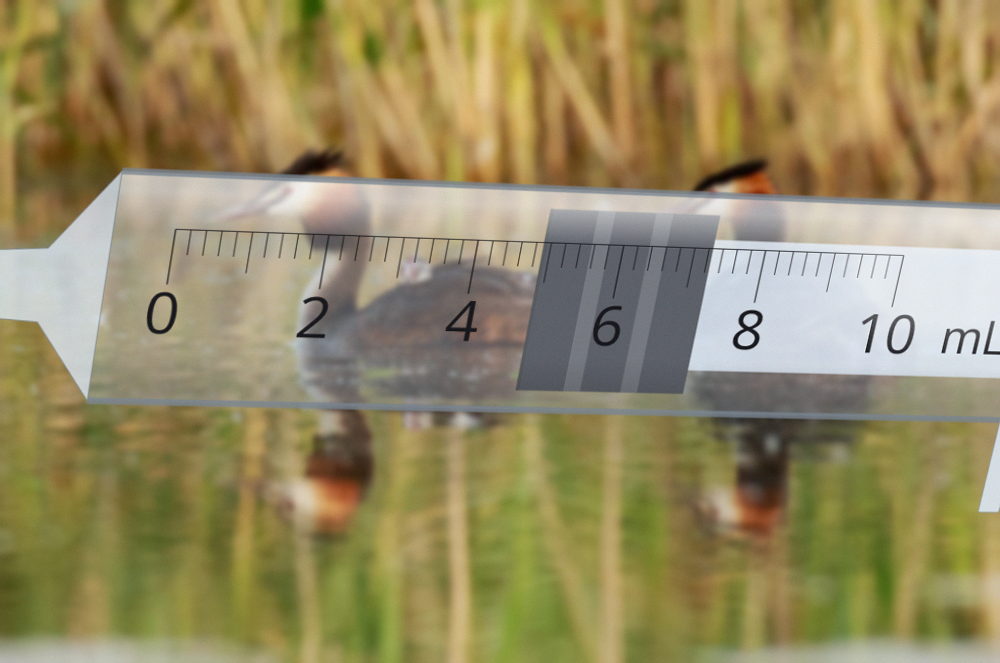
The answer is 4.9 mL
